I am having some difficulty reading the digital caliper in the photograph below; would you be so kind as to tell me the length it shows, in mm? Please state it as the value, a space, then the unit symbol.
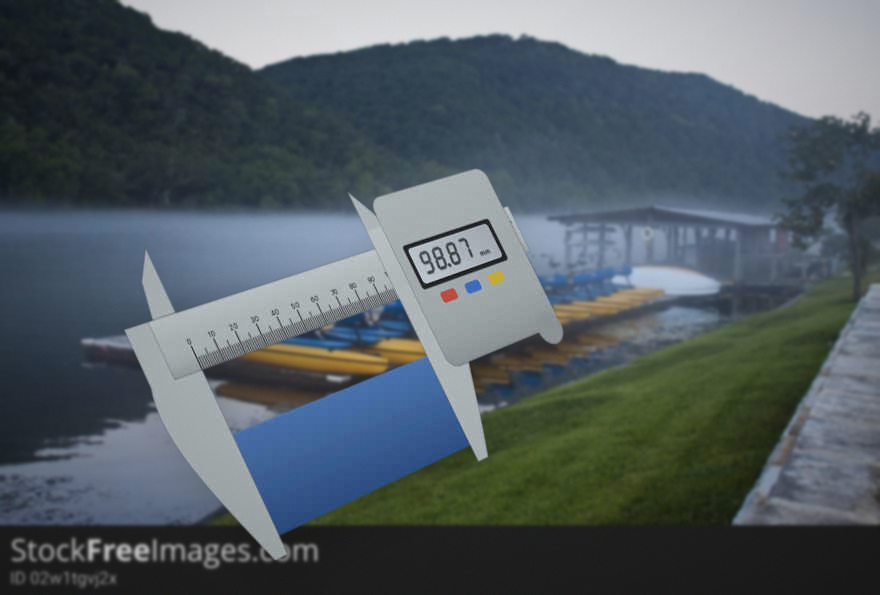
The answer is 98.87 mm
